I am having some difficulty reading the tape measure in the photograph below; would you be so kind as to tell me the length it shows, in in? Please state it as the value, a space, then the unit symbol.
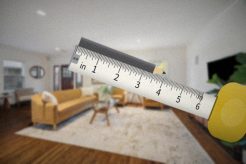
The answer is 4 in
